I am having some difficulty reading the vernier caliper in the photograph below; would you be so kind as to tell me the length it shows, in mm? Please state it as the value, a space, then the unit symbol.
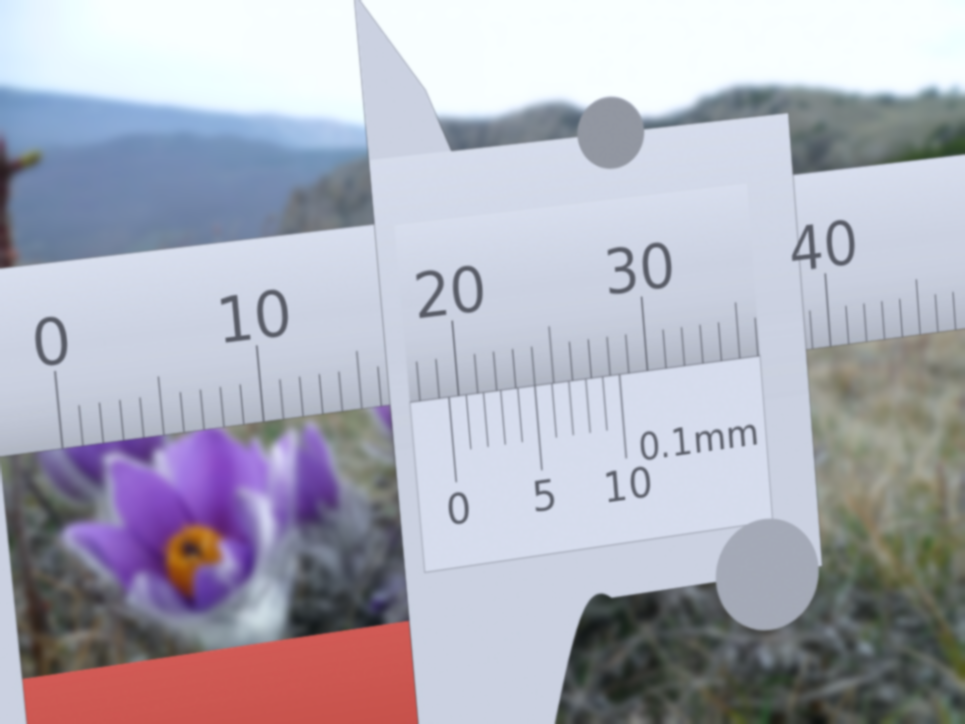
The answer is 19.5 mm
